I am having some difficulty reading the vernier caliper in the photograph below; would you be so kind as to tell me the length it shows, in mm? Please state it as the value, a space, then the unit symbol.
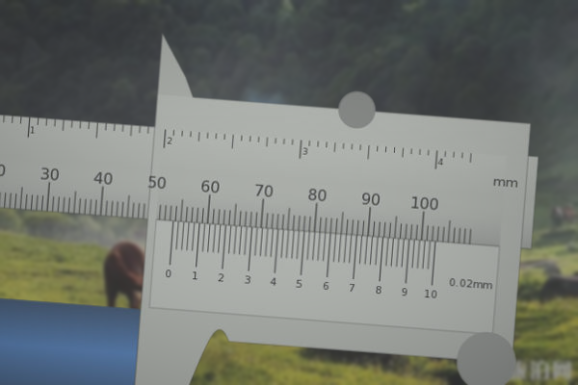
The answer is 53.6 mm
